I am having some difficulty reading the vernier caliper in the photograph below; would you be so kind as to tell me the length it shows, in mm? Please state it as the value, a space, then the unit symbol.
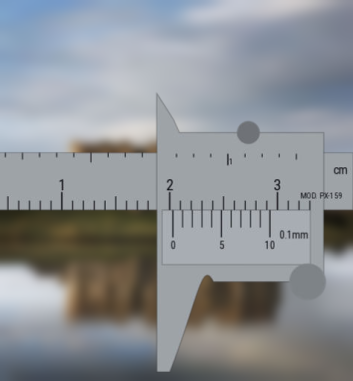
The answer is 20.3 mm
